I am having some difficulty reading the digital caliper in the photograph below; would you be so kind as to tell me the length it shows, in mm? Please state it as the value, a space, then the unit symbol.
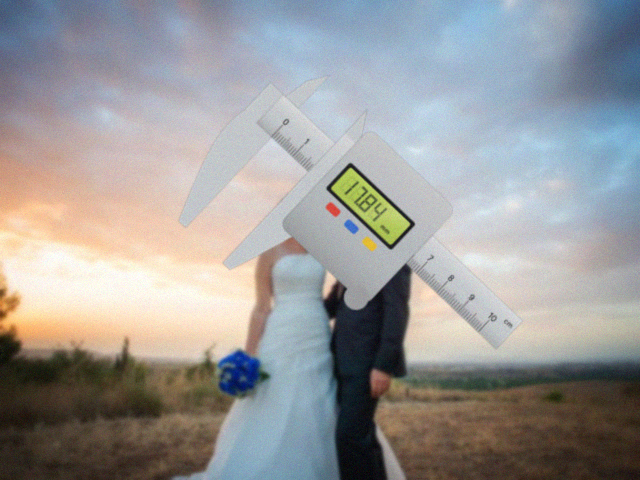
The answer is 17.84 mm
